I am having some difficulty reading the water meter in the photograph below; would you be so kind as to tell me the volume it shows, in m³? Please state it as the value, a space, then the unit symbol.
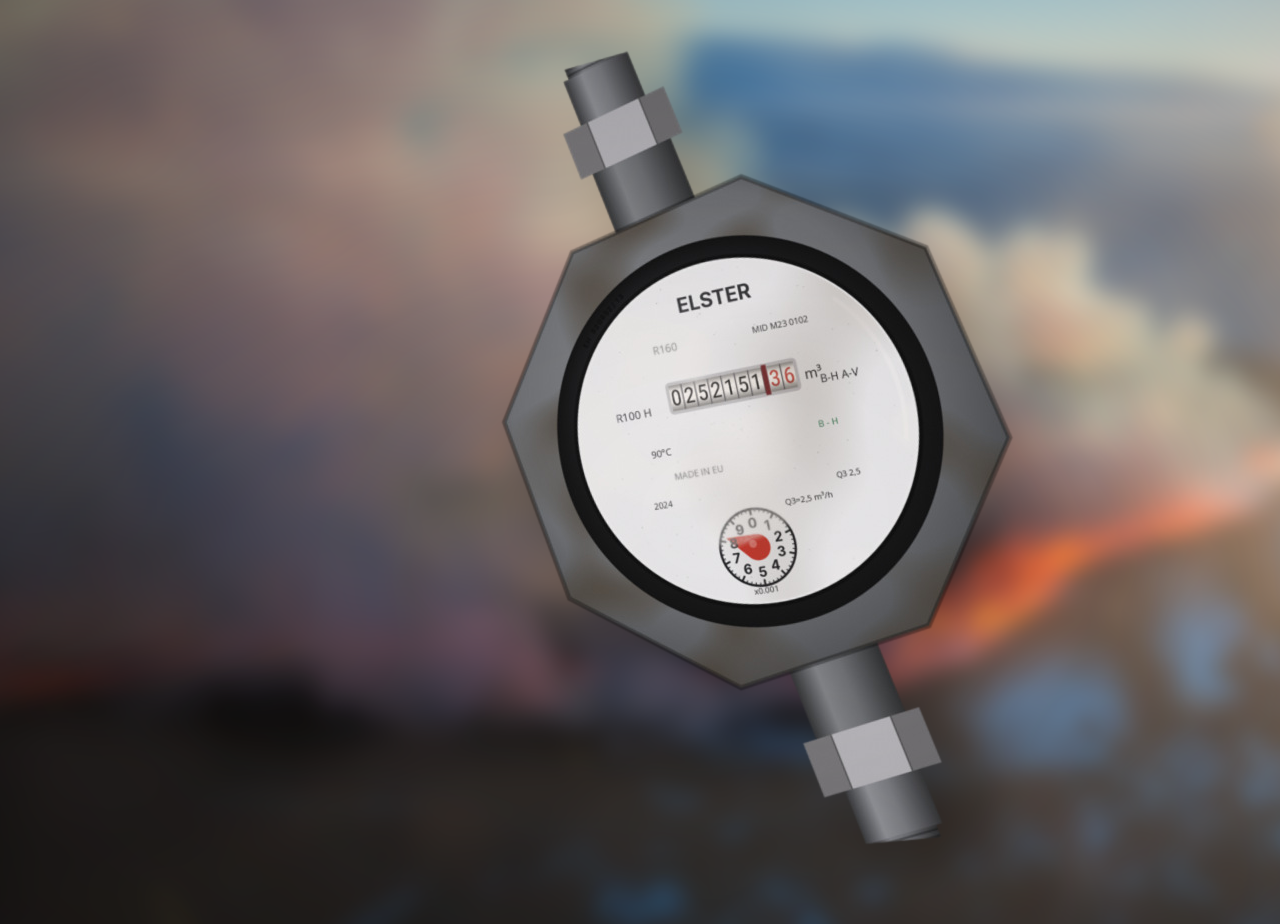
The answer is 252151.368 m³
